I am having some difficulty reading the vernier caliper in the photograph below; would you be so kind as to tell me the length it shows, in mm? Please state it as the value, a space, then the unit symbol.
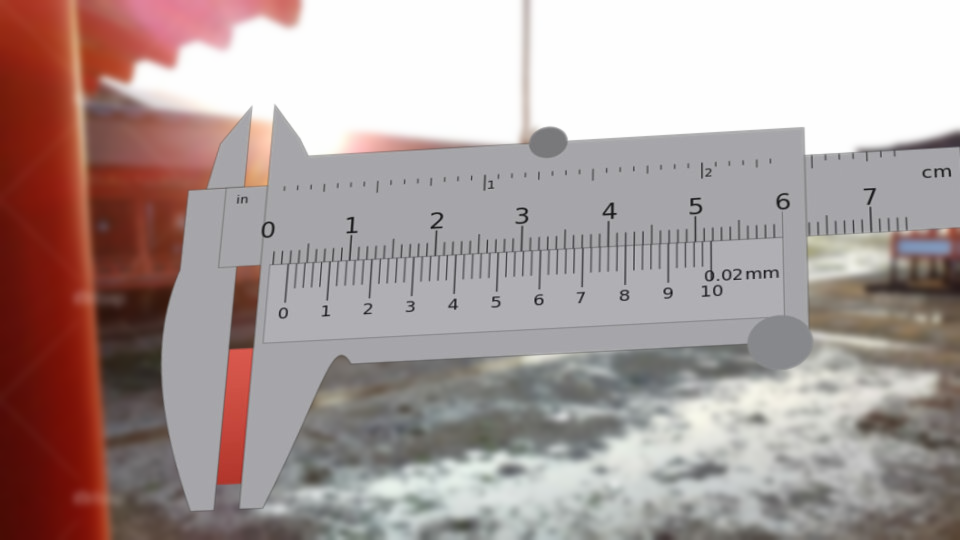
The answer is 2.8 mm
